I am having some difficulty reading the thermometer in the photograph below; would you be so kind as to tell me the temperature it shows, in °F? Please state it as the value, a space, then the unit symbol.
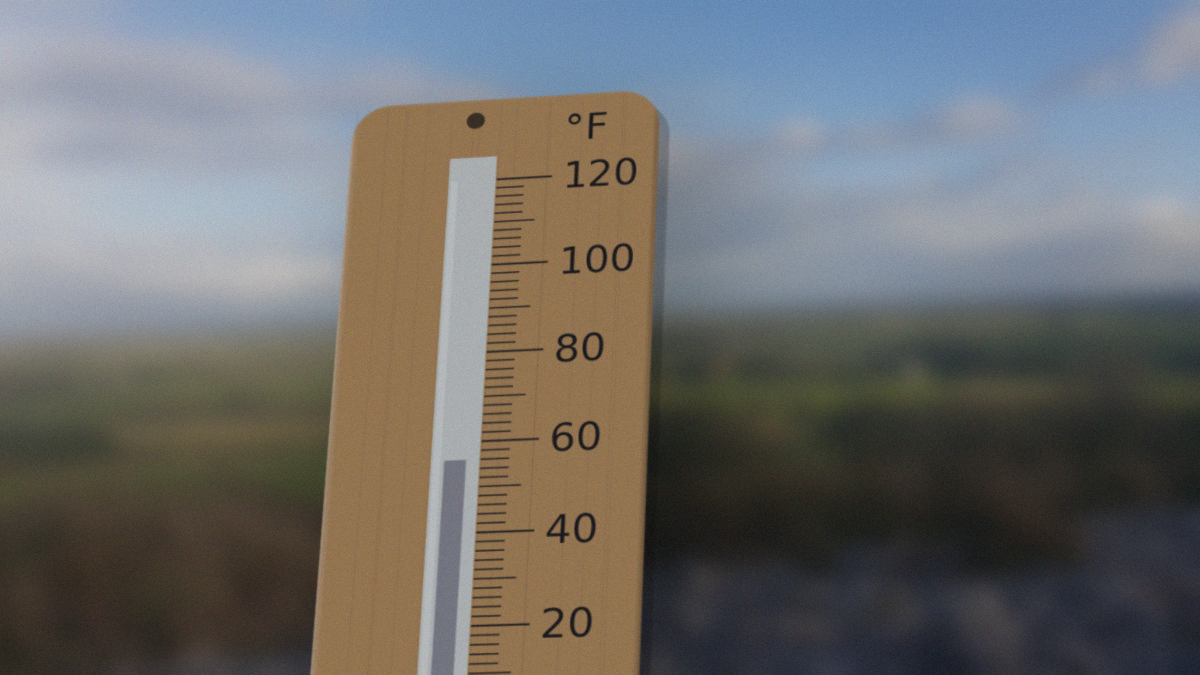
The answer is 56 °F
